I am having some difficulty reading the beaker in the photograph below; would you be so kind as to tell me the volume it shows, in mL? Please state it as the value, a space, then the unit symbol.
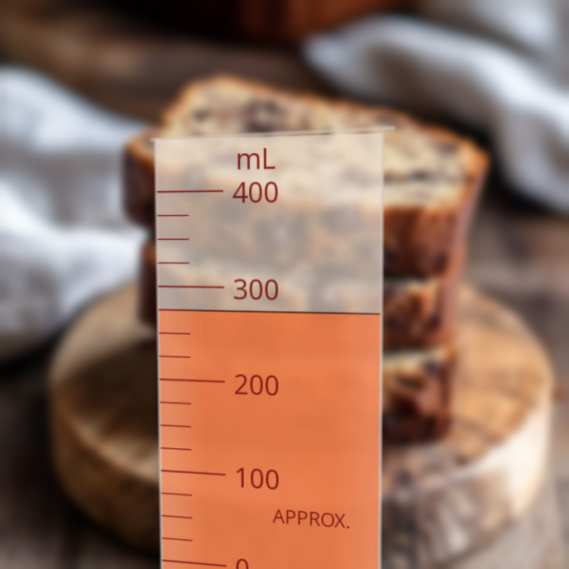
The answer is 275 mL
